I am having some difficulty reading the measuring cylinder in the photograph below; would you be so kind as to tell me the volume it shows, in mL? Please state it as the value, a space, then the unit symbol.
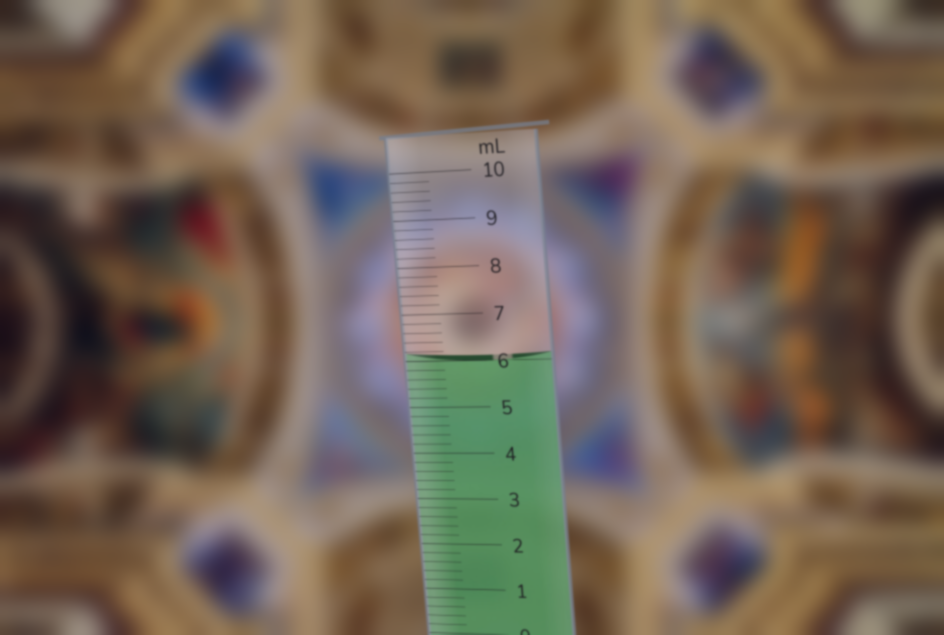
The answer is 6 mL
